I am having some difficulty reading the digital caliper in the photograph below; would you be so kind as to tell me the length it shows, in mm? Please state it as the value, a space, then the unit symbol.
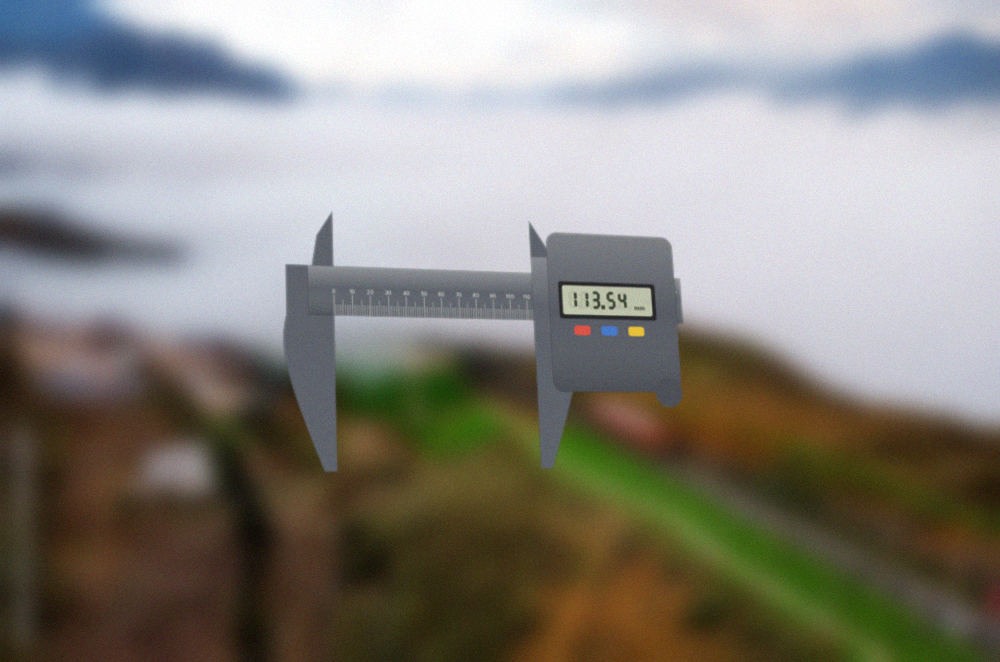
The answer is 113.54 mm
